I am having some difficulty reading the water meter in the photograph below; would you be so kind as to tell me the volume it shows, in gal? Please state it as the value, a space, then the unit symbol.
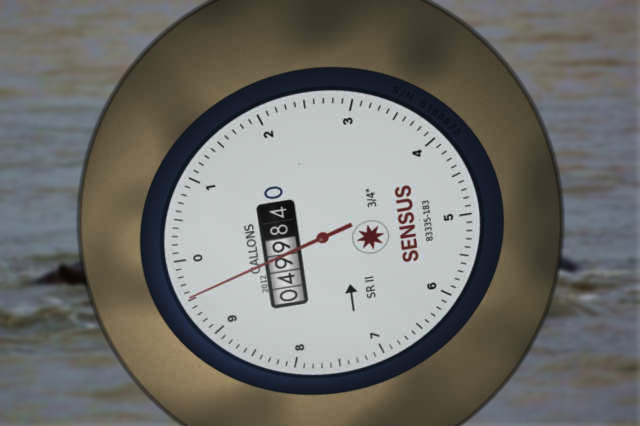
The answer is 499839.5 gal
